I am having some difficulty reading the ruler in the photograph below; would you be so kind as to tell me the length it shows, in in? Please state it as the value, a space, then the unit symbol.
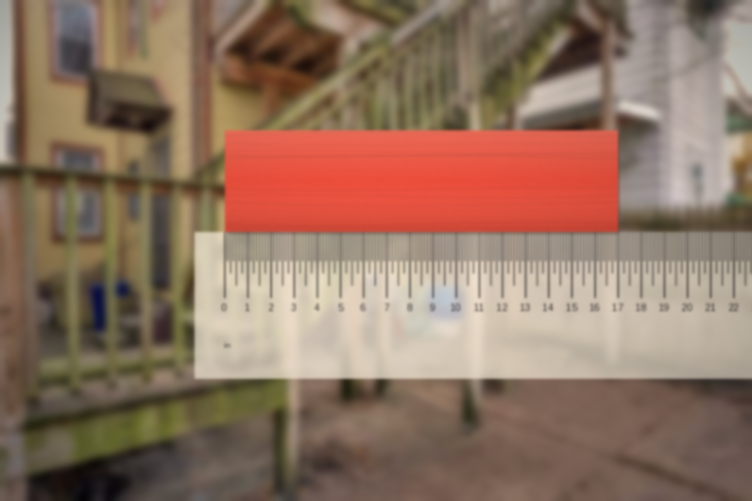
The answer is 17 in
